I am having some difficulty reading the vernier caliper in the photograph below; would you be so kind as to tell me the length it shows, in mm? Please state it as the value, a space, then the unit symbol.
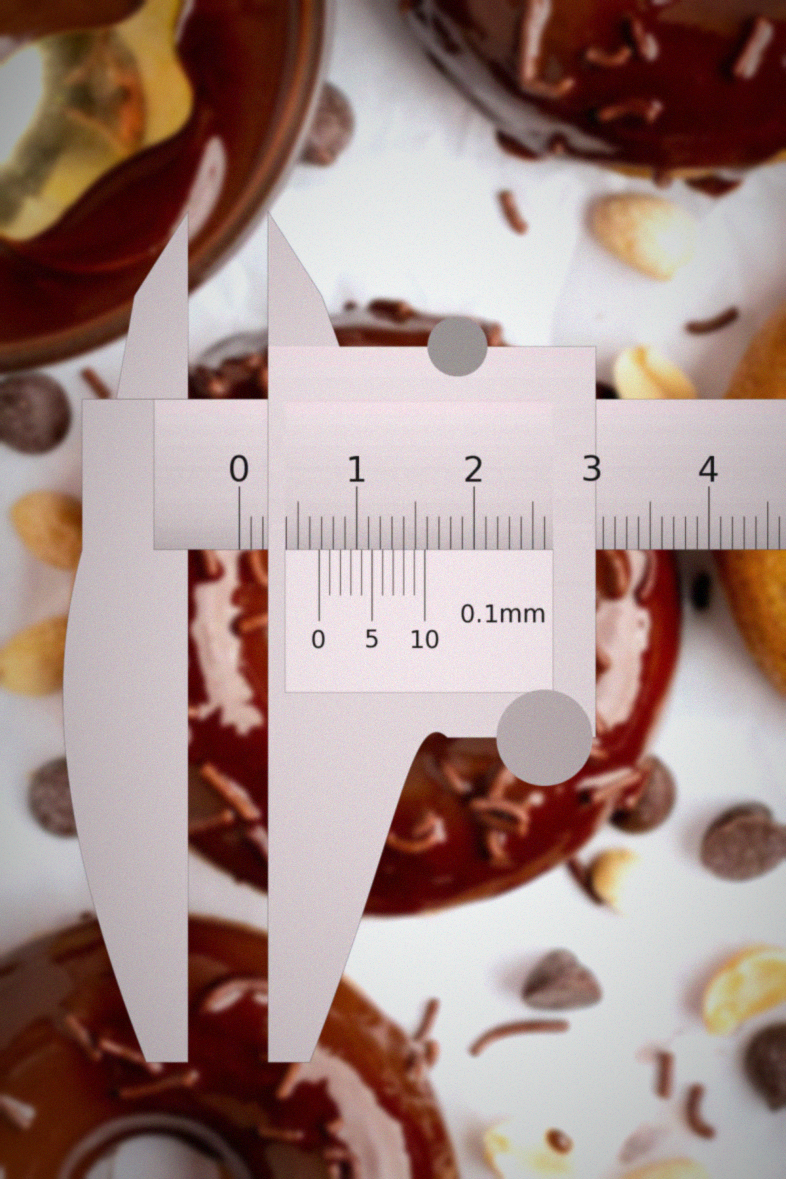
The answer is 6.8 mm
